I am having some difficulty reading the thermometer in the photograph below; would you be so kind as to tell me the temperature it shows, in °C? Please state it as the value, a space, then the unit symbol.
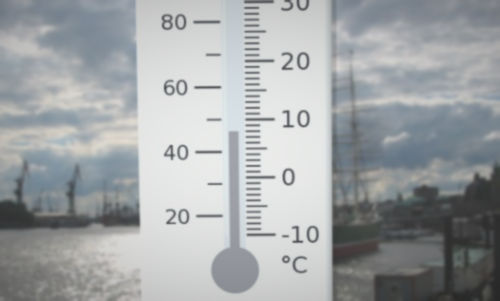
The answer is 8 °C
